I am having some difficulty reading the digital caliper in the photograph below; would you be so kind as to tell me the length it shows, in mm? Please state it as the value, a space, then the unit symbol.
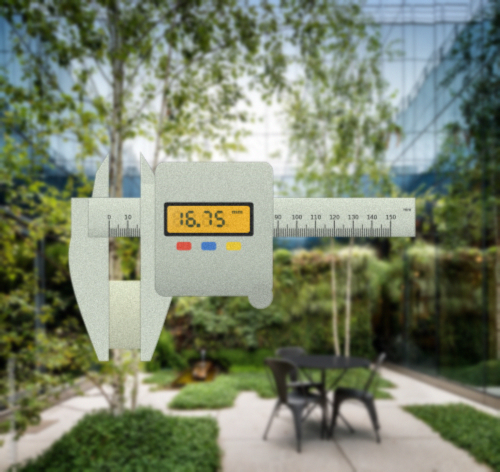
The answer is 16.75 mm
